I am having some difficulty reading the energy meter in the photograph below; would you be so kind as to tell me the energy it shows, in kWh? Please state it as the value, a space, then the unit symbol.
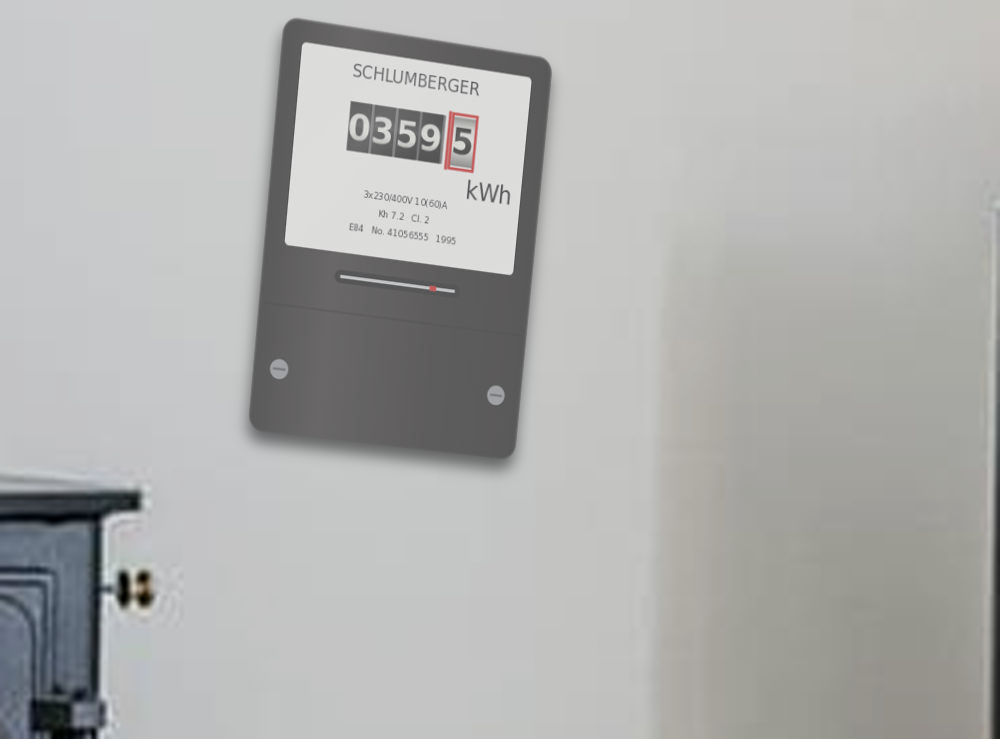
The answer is 359.5 kWh
